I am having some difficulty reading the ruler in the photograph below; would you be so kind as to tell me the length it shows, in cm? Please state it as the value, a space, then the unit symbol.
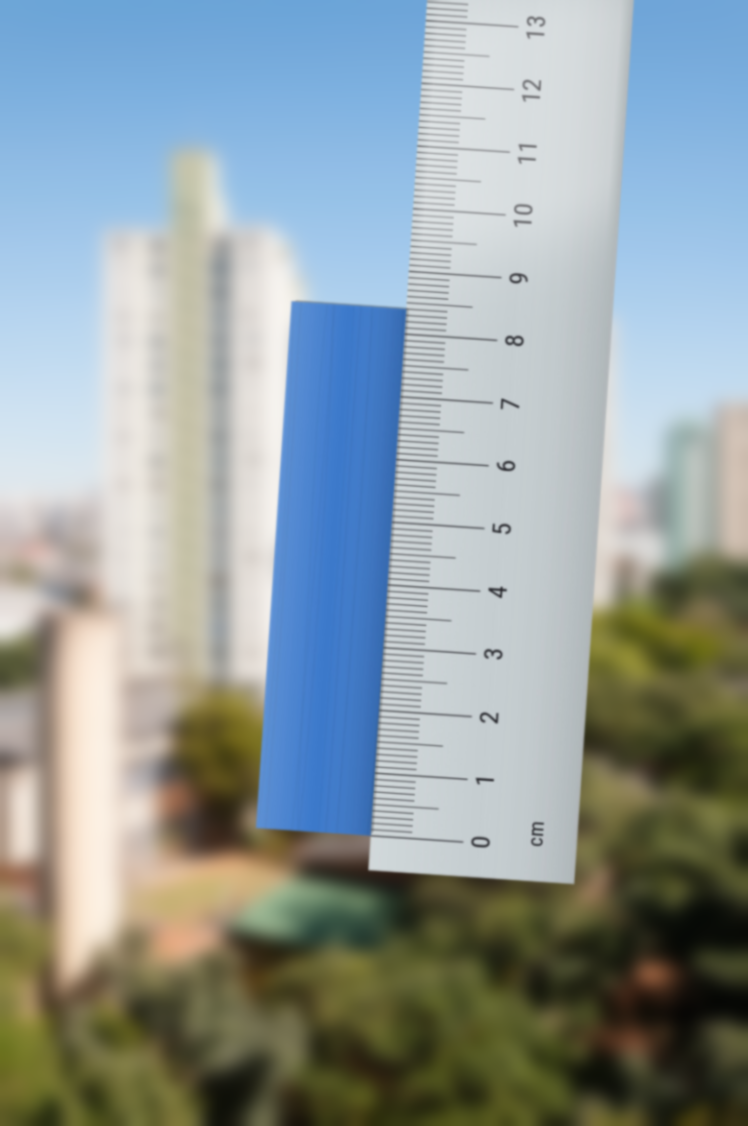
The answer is 8.4 cm
